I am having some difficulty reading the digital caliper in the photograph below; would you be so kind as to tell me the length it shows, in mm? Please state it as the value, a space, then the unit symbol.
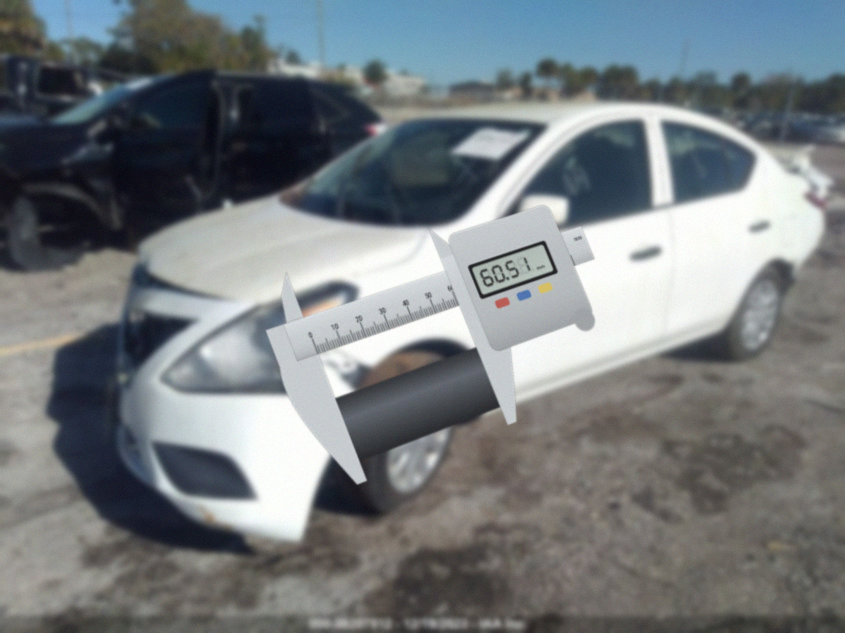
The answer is 60.51 mm
